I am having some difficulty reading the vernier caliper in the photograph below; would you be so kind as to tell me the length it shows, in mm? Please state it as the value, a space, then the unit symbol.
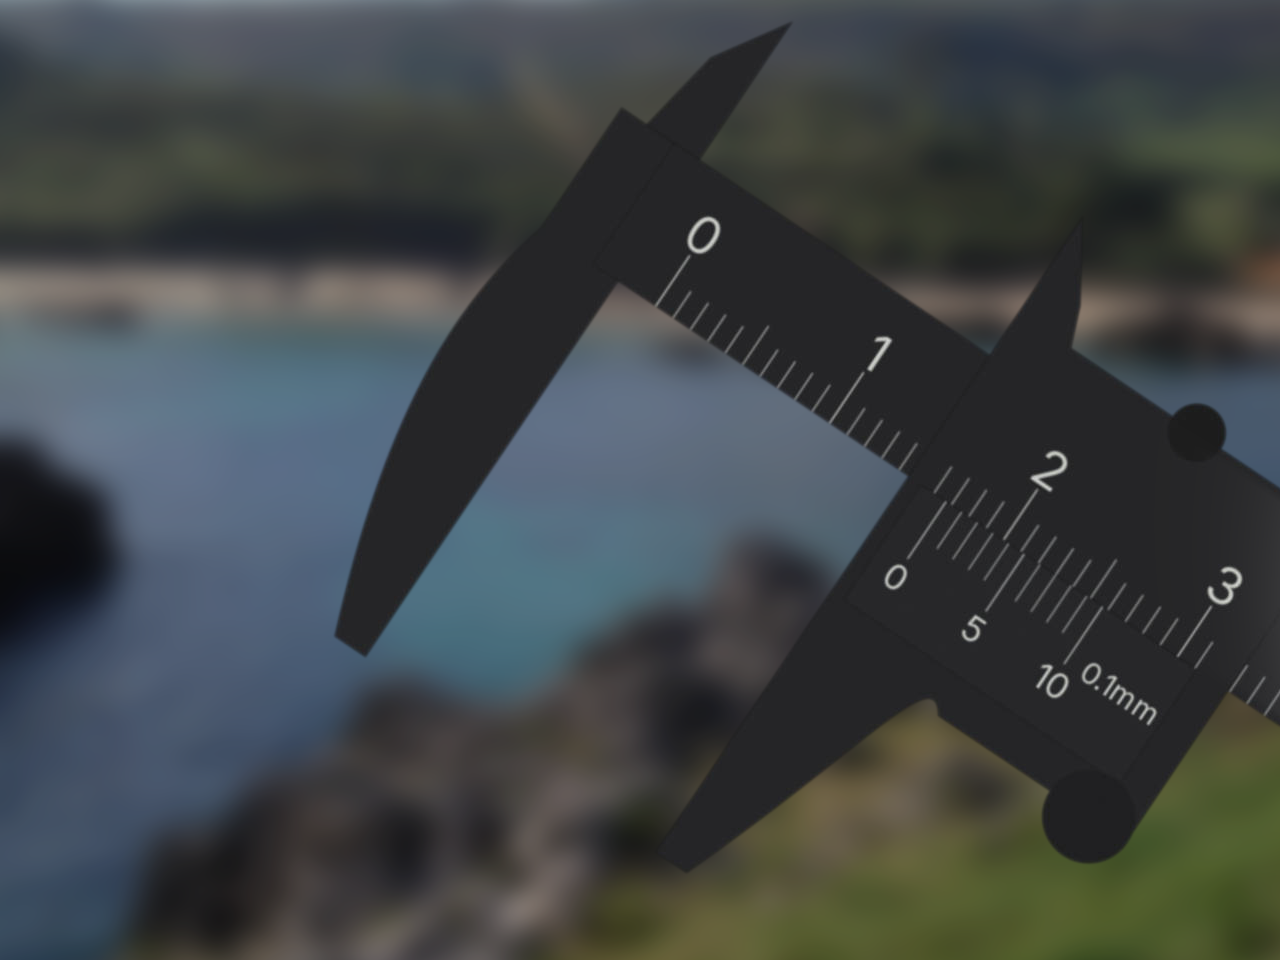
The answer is 16.7 mm
